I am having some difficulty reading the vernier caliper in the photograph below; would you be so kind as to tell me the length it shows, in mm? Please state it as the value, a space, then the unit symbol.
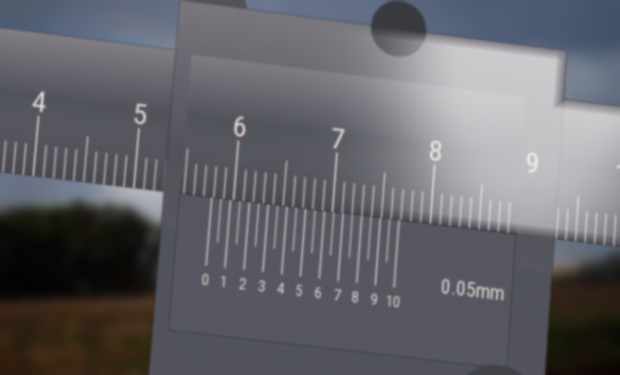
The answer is 57.8 mm
